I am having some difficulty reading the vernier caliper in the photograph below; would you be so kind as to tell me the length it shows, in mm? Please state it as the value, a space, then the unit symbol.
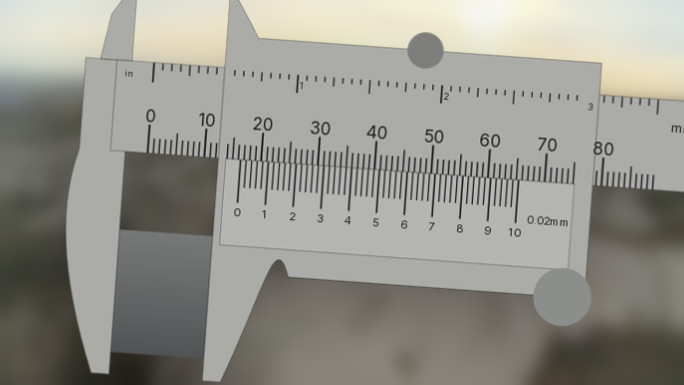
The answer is 16.4 mm
